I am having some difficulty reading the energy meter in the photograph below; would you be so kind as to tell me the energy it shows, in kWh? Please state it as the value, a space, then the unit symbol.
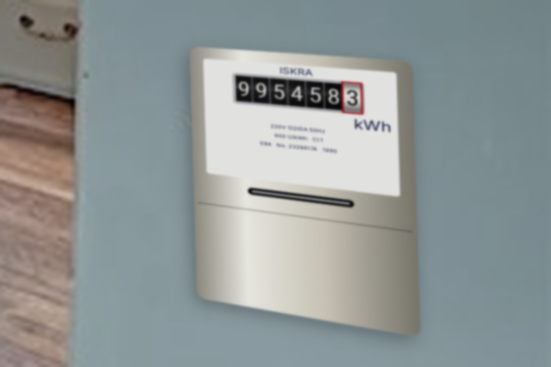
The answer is 995458.3 kWh
